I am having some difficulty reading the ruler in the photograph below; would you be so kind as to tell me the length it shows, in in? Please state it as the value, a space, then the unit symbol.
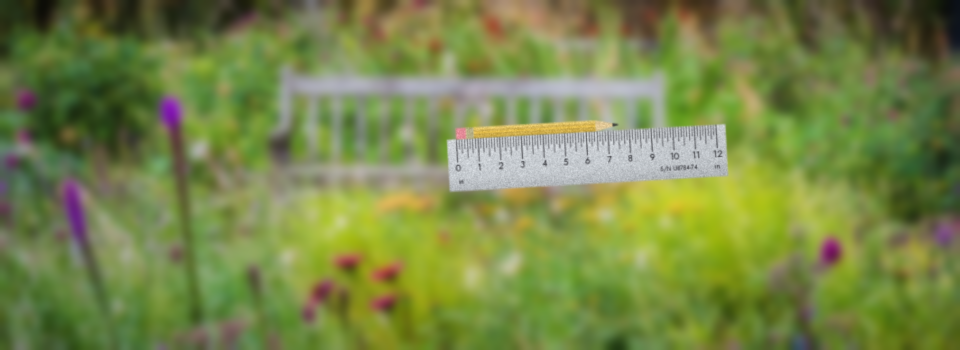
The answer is 7.5 in
